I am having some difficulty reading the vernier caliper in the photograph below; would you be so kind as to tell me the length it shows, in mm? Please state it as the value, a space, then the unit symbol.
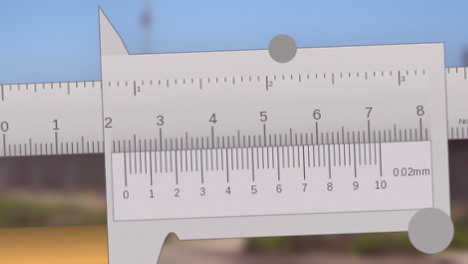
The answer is 23.0 mm
